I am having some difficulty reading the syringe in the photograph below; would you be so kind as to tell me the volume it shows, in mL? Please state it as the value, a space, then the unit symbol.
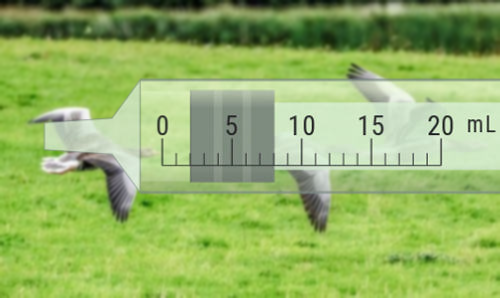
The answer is 2 mL
